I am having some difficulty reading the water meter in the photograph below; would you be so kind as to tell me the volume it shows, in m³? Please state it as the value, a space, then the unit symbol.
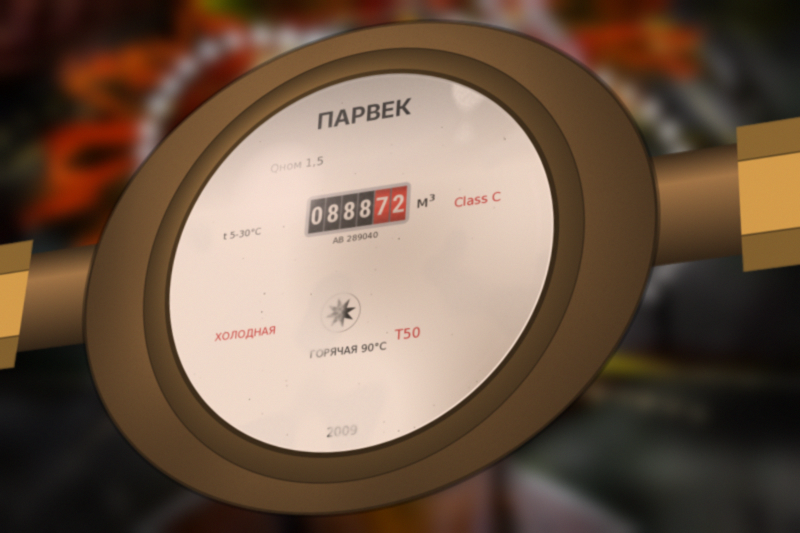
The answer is 888.72 m³
